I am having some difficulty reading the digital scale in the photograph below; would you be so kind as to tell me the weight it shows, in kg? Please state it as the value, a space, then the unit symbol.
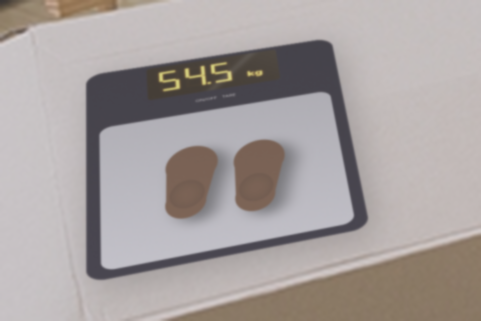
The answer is 54.5 kg
